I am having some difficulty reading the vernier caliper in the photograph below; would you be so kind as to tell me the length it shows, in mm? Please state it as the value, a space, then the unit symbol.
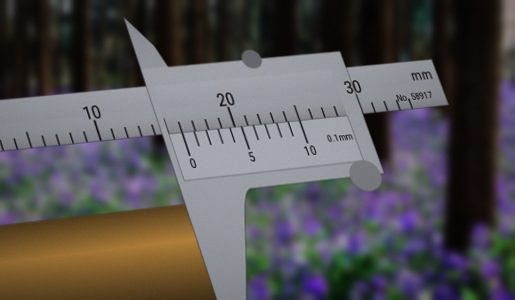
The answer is 16.0 mm
